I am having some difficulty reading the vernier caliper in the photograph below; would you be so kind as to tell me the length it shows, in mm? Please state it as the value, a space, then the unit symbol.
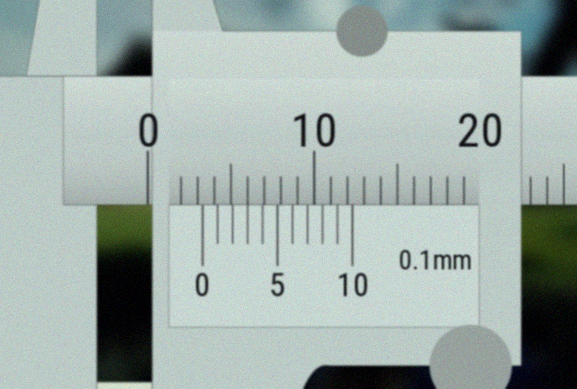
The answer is 3.3 mm
